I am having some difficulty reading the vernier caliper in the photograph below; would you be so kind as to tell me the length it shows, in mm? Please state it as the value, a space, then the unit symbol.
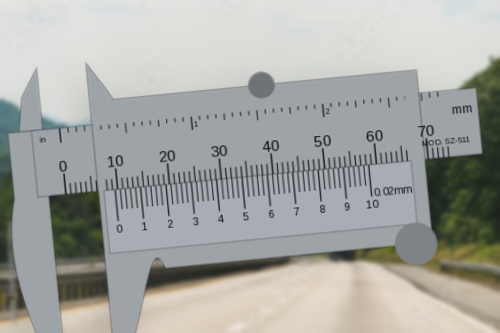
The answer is 9.5 mm
